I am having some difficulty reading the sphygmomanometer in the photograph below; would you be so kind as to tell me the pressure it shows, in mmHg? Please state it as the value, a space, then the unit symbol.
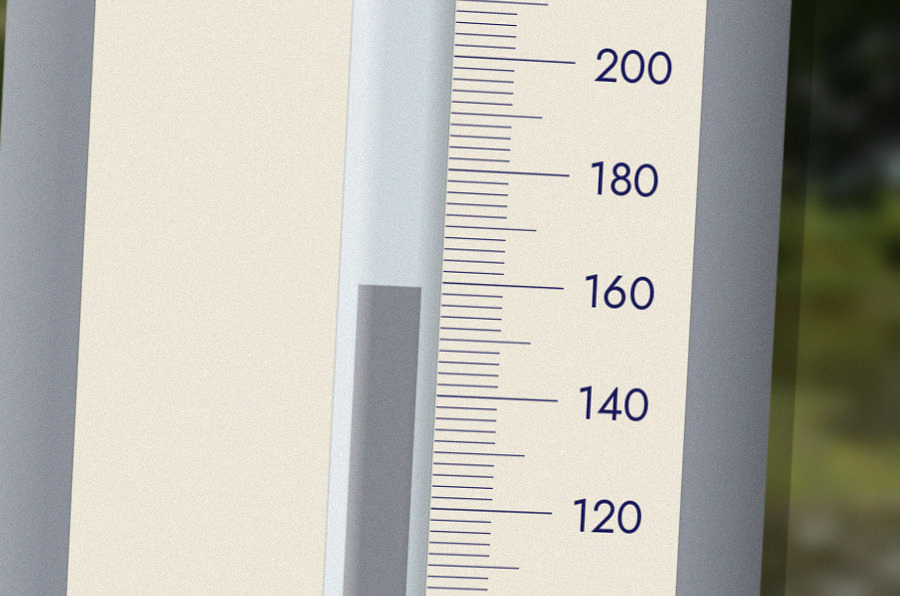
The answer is 159 mmHg
